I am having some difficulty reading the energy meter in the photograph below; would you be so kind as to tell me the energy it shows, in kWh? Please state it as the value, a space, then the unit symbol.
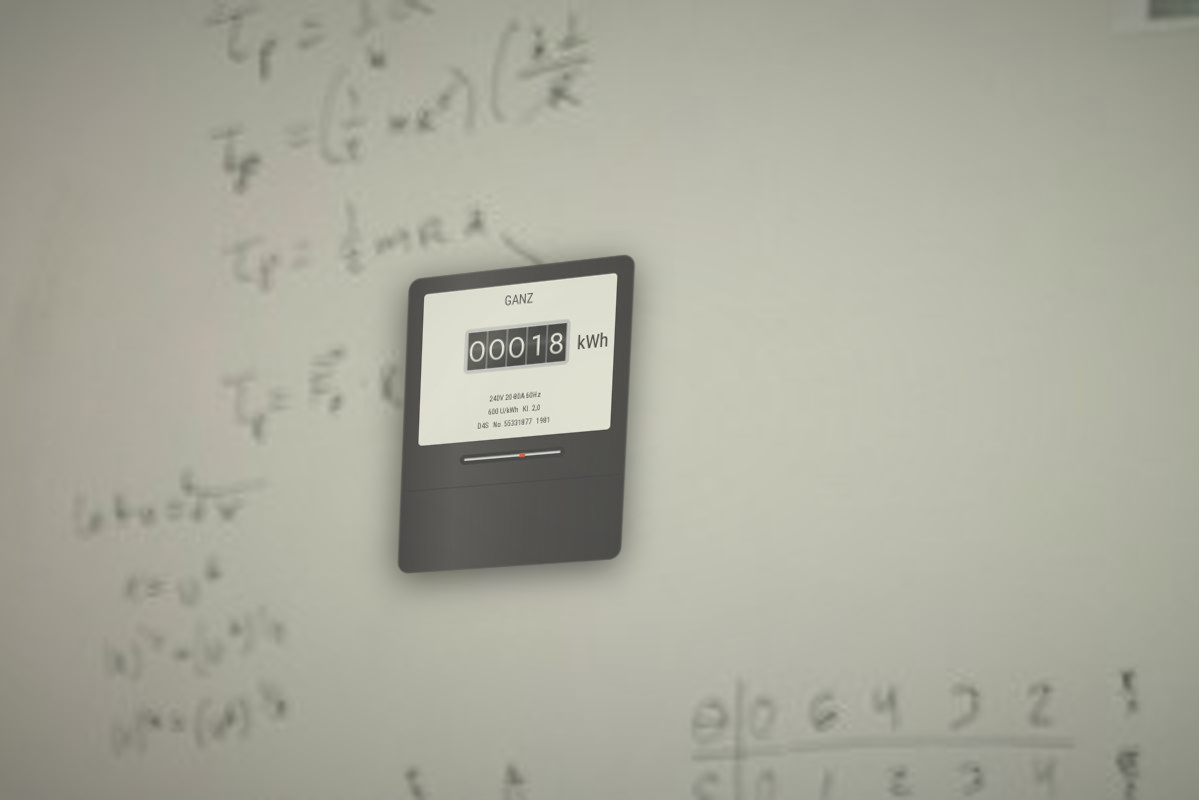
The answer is 18 kWh
